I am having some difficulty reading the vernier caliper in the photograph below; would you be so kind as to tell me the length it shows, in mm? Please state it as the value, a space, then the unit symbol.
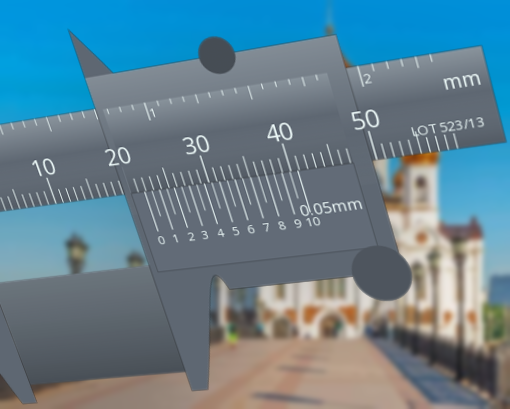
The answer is 21.8 mm
